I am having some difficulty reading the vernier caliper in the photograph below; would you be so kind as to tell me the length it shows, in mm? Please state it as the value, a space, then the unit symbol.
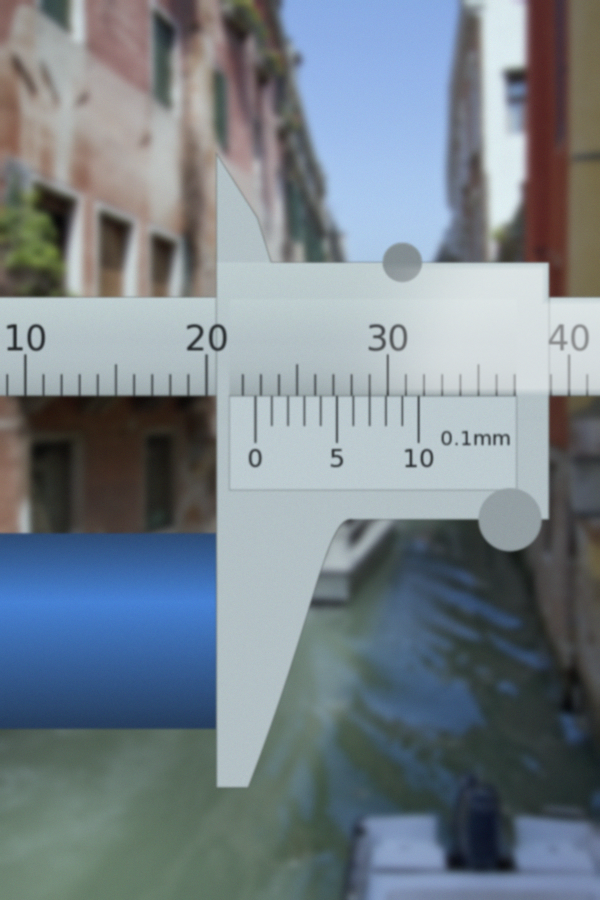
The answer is 22.7 mm
